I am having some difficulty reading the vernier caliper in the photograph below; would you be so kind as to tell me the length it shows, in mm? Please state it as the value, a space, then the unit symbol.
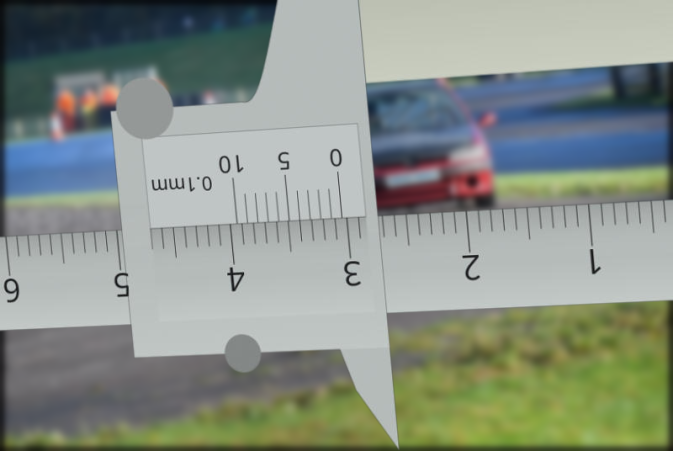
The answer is 30.4 mm
